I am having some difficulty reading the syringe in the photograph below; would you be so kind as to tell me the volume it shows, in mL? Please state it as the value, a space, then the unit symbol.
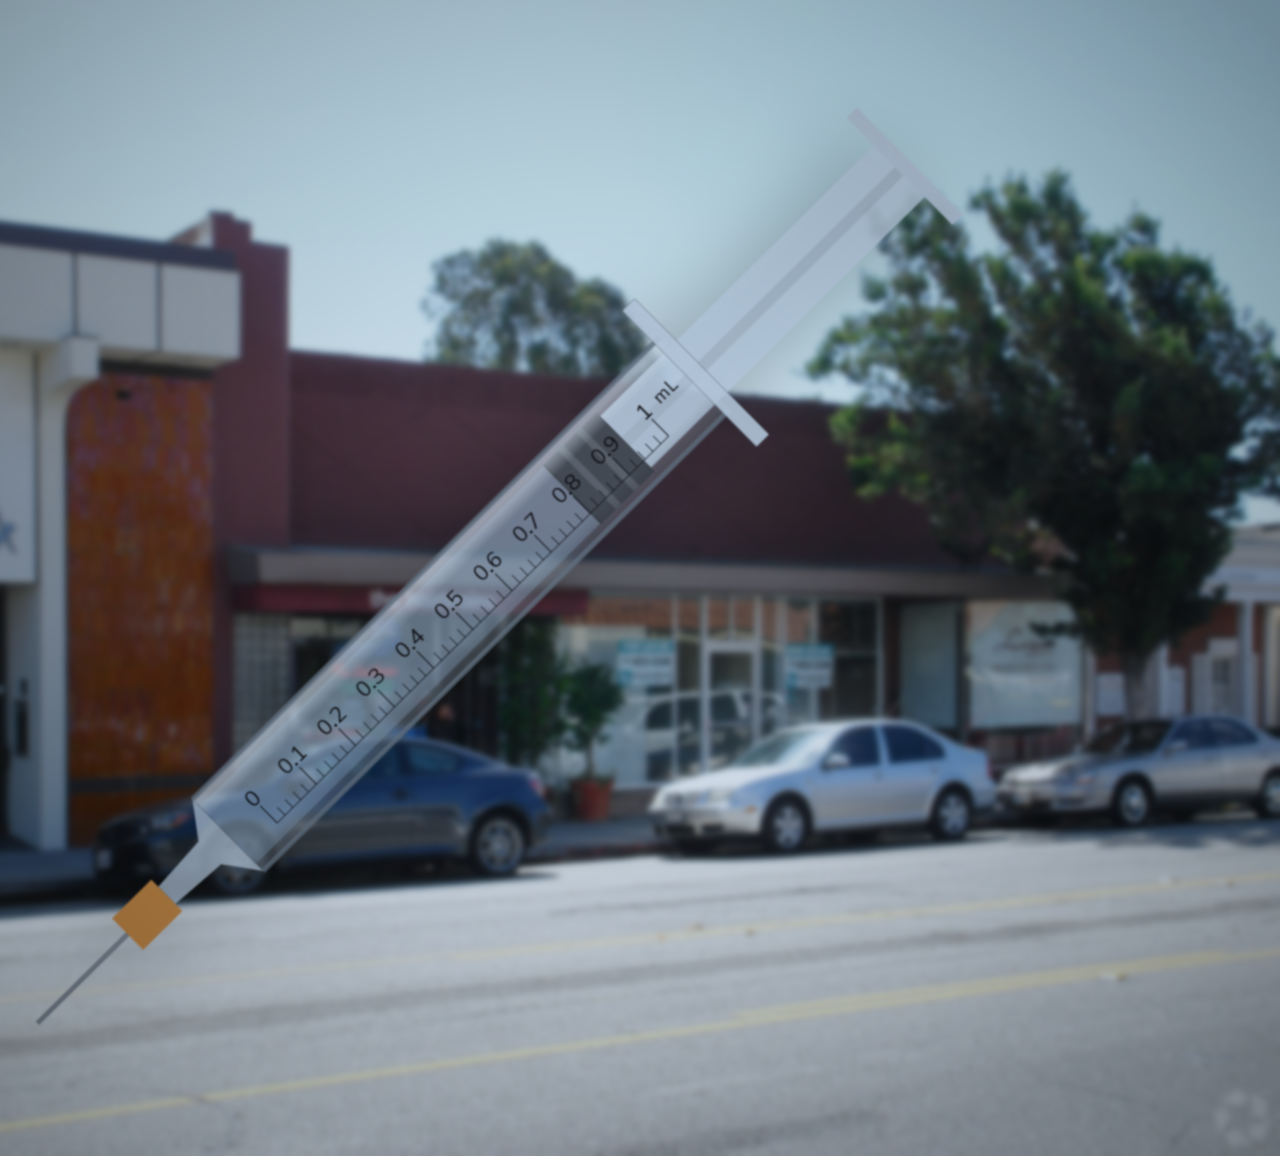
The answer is 0.8 mL
